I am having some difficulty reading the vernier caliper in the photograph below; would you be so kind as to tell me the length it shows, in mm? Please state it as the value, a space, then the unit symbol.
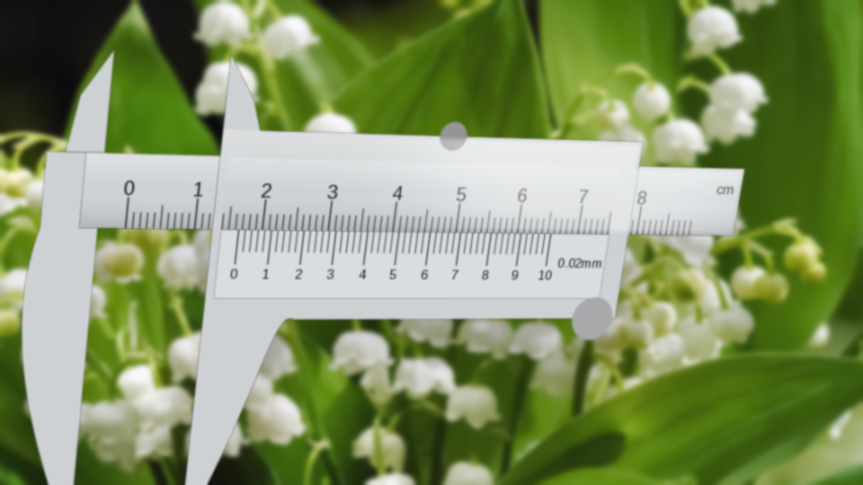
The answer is 16.5 mm
